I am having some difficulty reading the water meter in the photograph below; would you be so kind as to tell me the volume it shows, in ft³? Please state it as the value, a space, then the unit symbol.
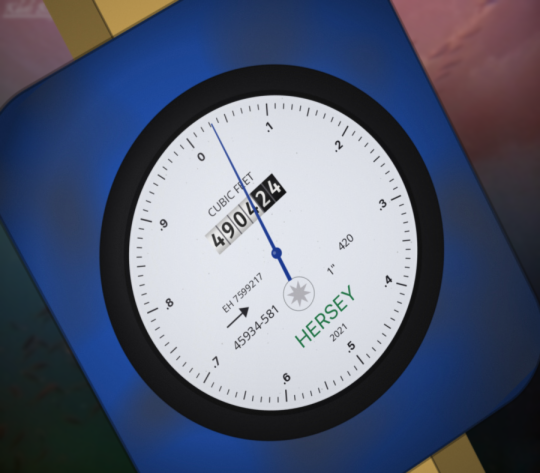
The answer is 490424.03 ft³
